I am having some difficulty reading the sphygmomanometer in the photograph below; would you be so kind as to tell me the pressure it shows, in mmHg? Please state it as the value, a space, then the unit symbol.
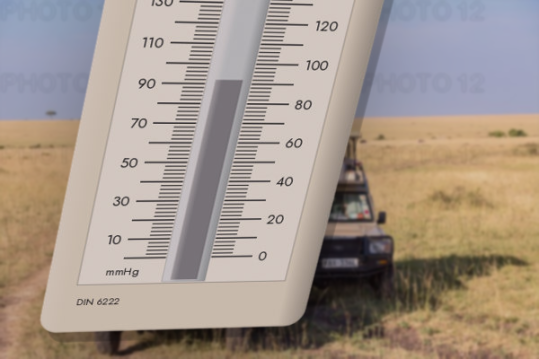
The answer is 92 mmHg
